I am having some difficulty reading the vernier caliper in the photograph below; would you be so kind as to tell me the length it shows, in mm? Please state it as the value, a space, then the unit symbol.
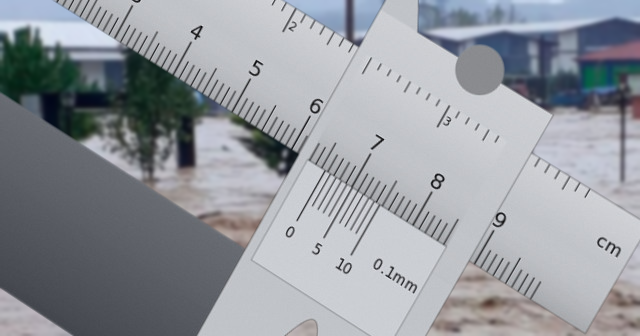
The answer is 65.6 mm
